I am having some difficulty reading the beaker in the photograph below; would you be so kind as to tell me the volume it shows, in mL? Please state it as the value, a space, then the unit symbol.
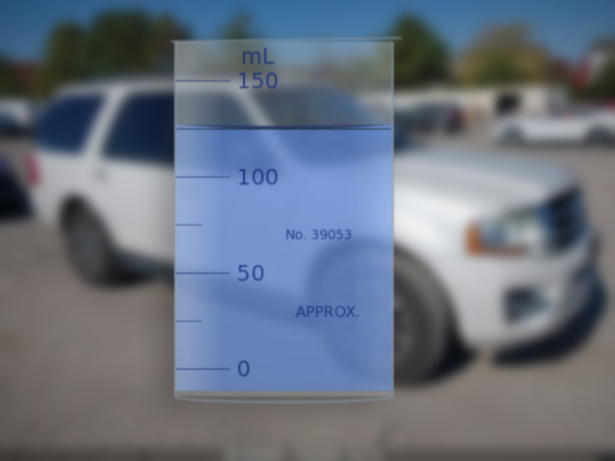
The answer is 125 mL
